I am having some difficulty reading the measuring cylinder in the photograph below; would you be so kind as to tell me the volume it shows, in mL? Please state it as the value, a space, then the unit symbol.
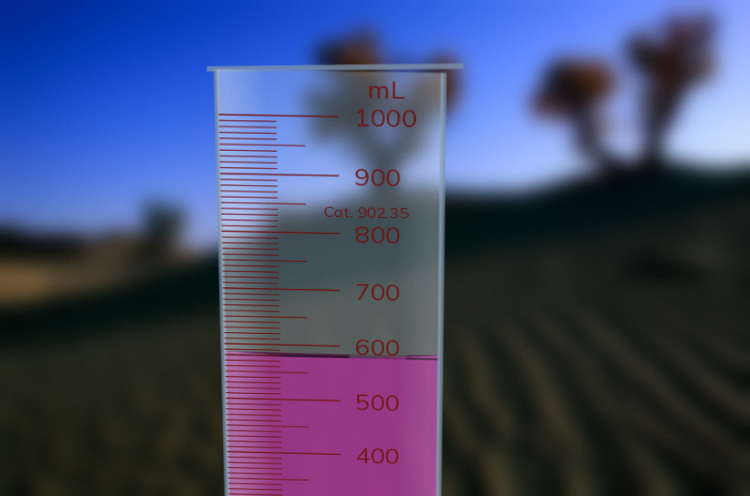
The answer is 580 mL
